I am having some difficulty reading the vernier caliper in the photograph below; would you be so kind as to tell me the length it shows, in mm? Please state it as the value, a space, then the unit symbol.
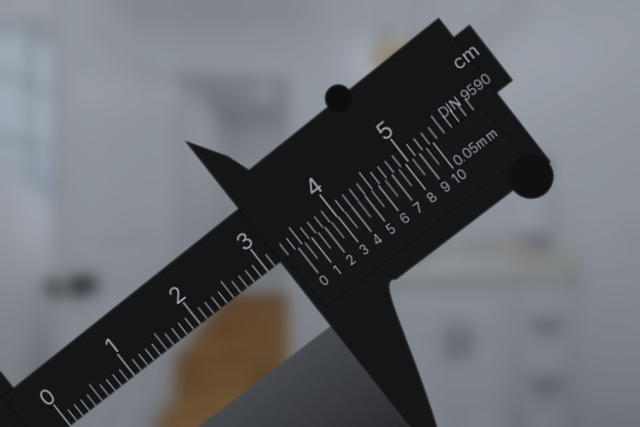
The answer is 34.4 mm
